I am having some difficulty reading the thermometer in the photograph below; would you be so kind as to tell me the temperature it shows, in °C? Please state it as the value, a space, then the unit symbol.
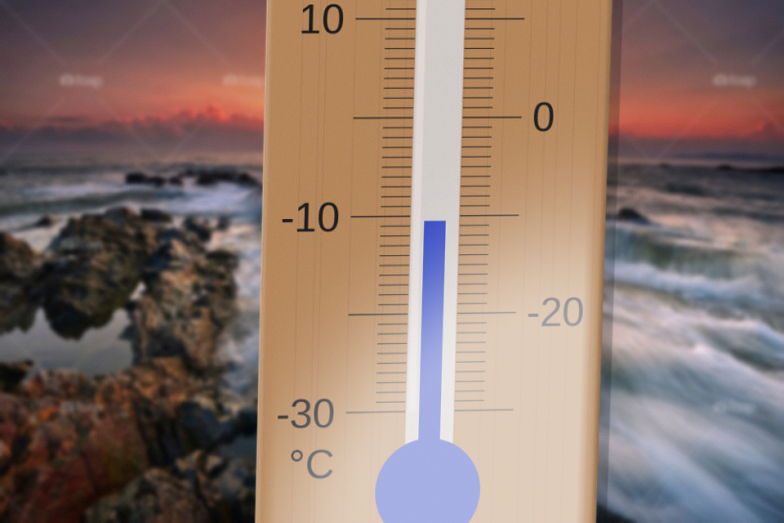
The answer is -10.5 °C
